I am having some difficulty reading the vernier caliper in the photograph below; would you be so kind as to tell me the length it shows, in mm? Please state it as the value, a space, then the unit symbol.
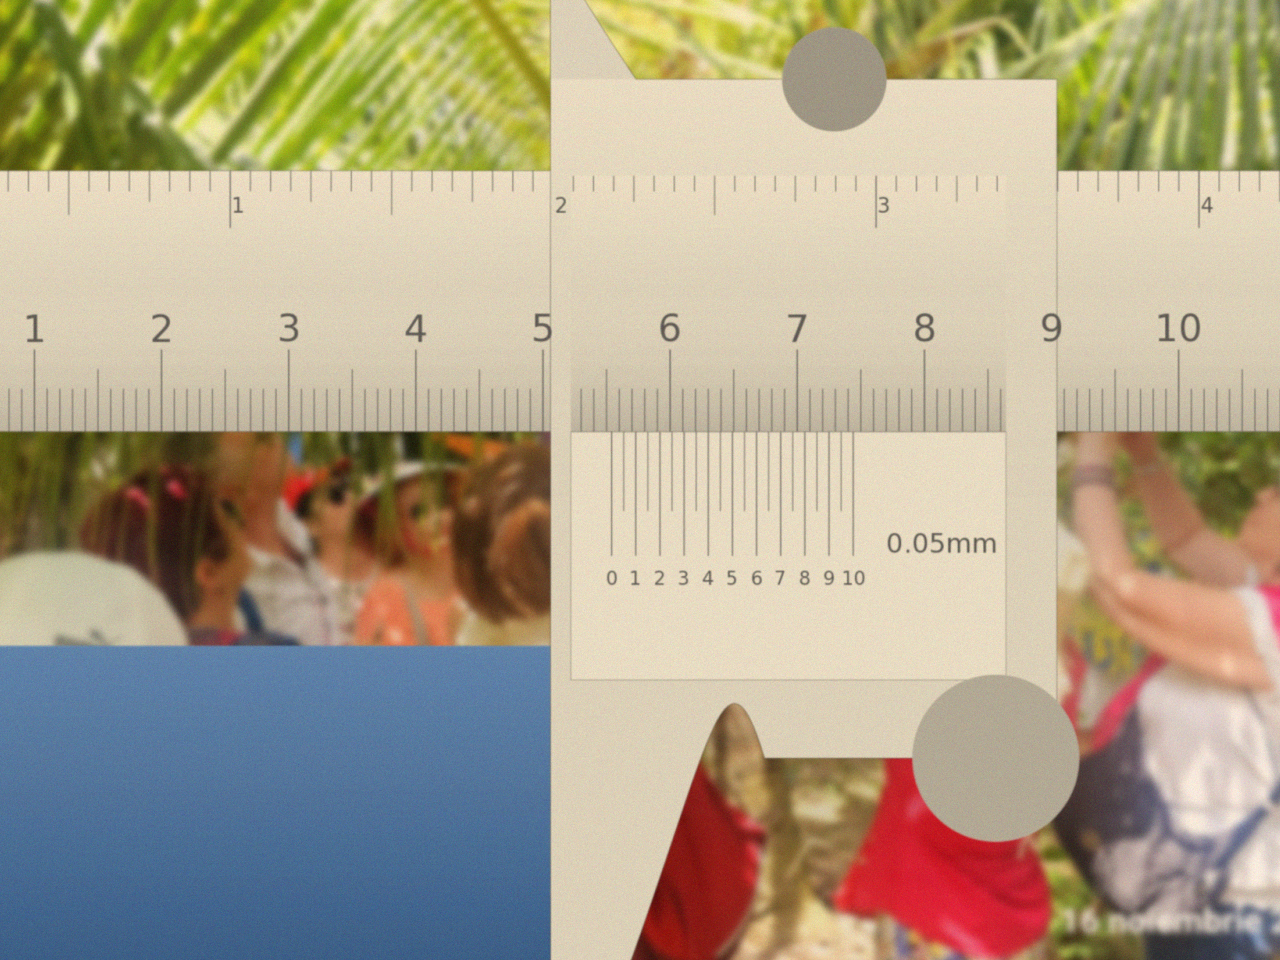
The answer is 55.4 mm
